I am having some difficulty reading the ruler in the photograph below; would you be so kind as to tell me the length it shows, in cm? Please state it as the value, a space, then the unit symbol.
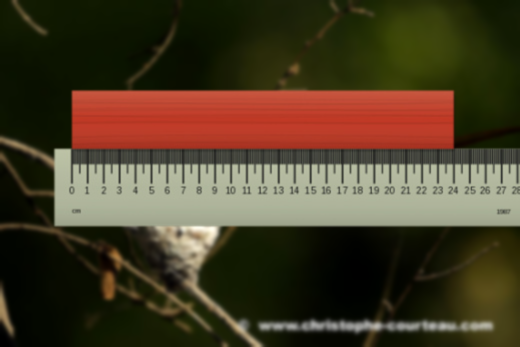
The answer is 24 cm
